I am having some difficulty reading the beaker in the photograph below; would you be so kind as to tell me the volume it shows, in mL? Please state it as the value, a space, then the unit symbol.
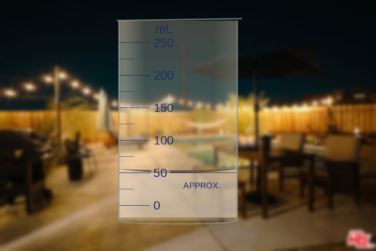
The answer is 50 mL
